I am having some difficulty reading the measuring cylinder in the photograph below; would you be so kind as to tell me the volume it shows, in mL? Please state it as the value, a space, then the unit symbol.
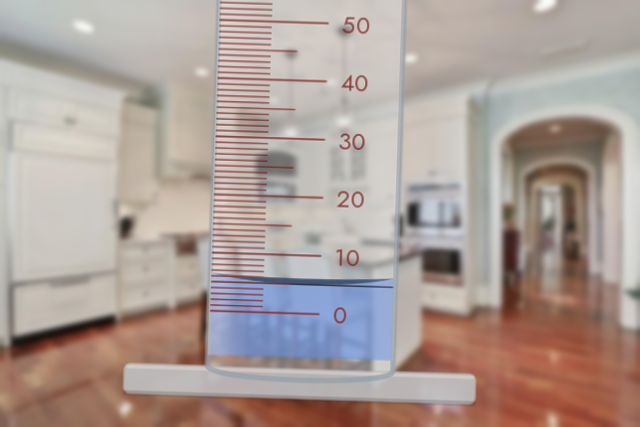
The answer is 5 mL
